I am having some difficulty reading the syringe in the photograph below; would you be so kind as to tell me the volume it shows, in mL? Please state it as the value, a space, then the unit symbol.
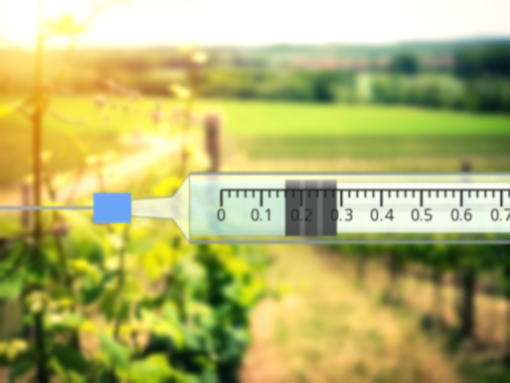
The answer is 0.16 mL
